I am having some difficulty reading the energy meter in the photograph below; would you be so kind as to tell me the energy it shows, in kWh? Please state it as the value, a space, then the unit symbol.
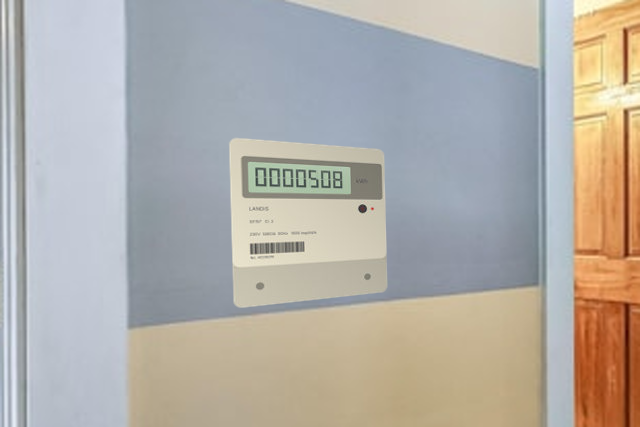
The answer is 508 kWh
